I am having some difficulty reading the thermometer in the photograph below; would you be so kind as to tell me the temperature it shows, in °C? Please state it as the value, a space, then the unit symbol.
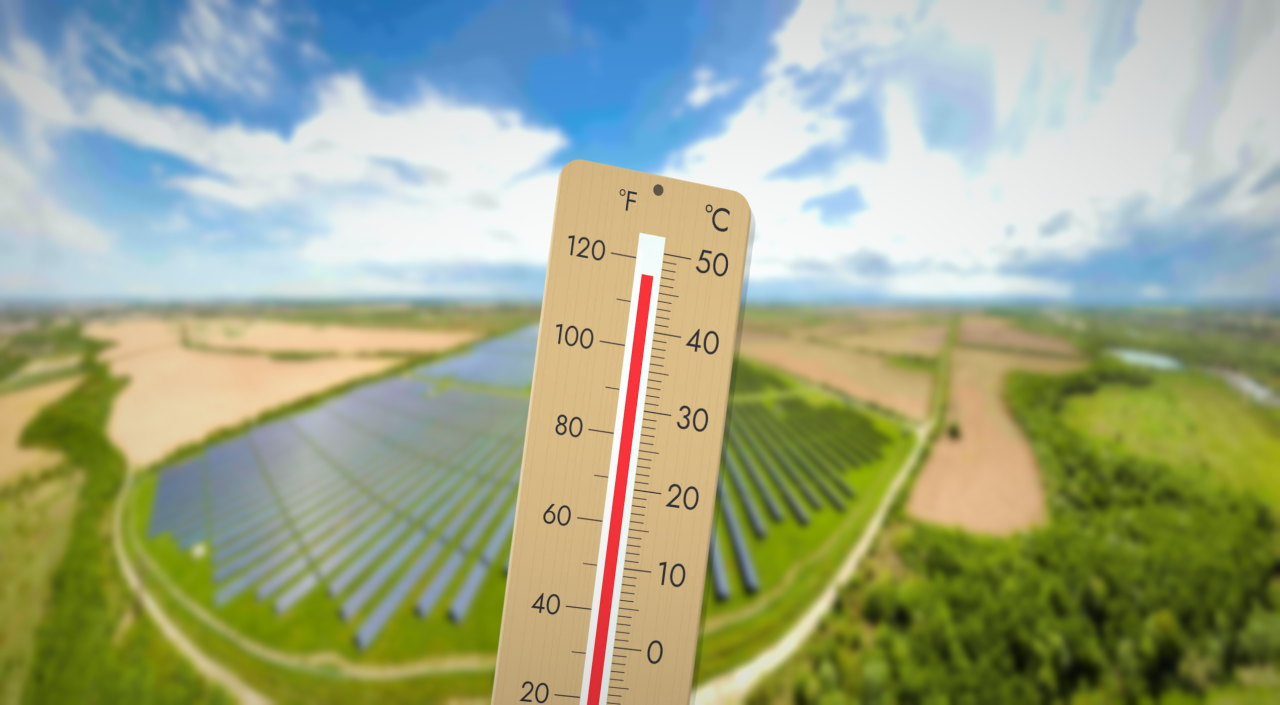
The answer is 47 °C
